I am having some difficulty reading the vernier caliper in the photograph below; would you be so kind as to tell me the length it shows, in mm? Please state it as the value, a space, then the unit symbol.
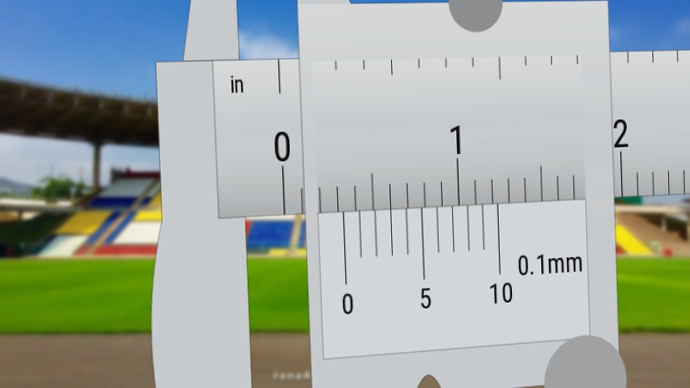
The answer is 3.3 mm
